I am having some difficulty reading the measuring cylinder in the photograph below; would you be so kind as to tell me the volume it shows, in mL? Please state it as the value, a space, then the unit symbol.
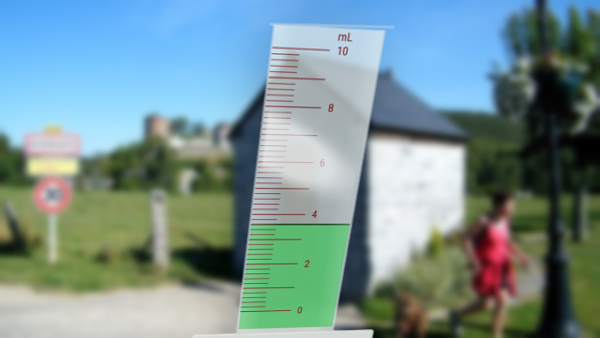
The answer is 3.6 mL
